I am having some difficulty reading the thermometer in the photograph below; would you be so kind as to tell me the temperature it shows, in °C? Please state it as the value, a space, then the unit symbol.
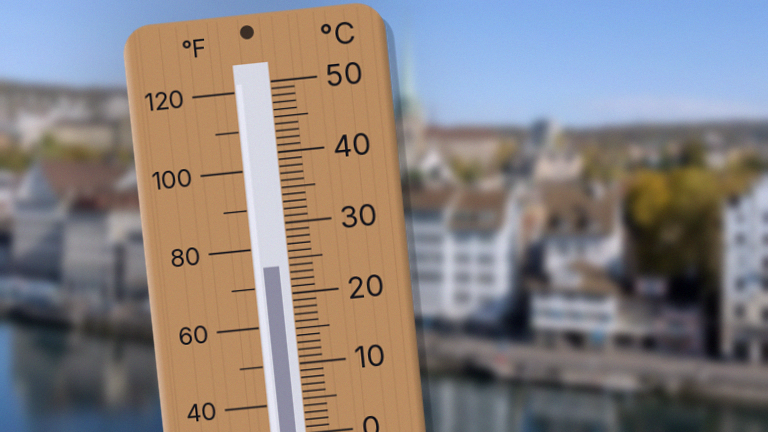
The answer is 24 °C
